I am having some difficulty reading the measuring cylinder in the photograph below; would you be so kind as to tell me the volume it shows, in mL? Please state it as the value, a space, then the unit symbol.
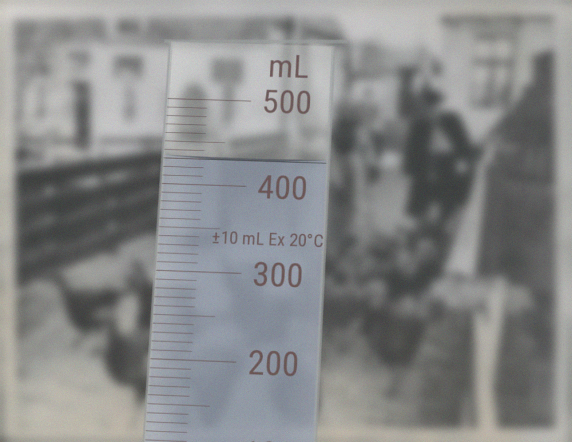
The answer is 430 mL
